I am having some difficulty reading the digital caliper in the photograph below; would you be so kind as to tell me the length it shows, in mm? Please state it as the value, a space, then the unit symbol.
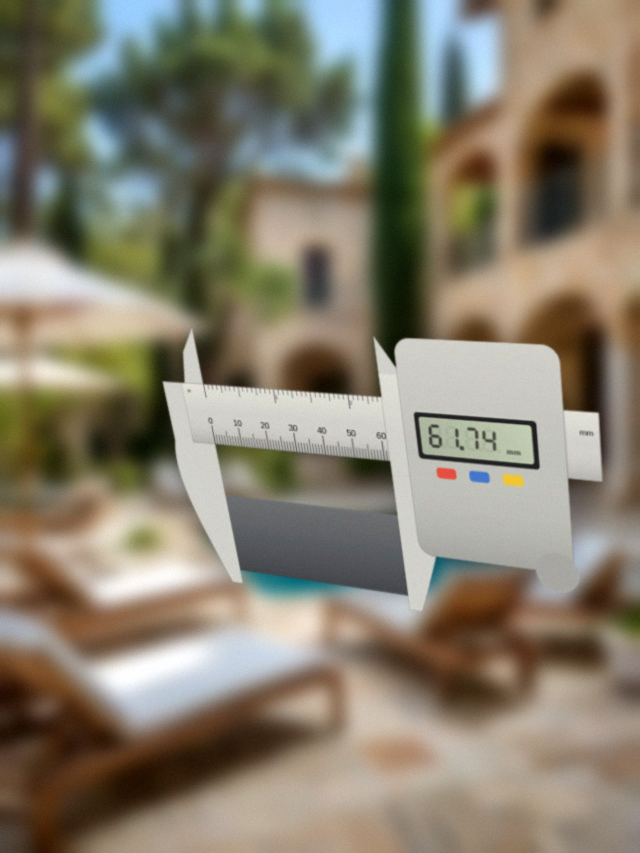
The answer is 61.74 mm
